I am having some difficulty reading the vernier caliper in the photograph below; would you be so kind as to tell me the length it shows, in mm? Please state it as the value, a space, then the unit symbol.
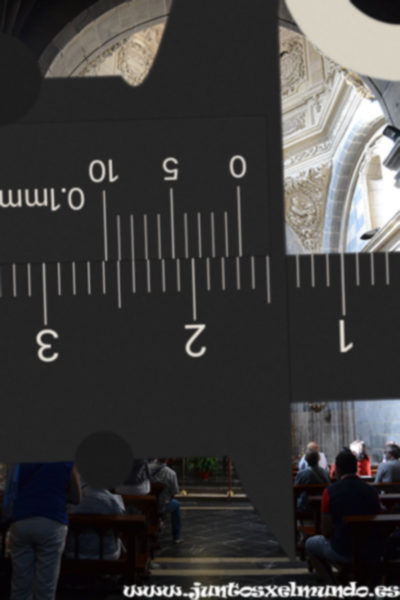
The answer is 16.8 mm
